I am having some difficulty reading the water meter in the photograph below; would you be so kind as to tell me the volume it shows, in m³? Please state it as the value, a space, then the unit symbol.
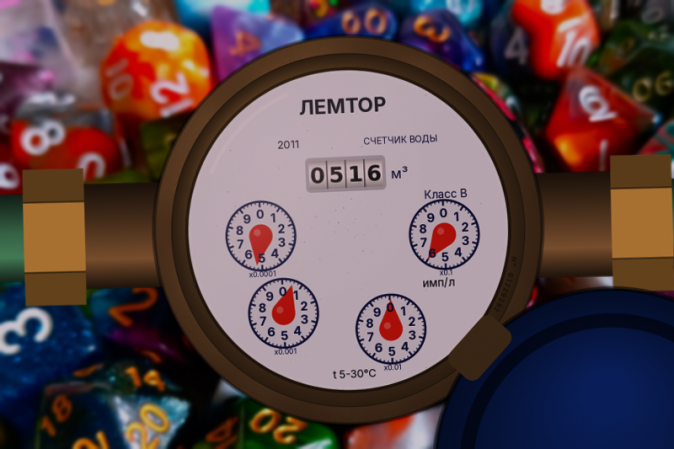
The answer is 516.6005 m³
